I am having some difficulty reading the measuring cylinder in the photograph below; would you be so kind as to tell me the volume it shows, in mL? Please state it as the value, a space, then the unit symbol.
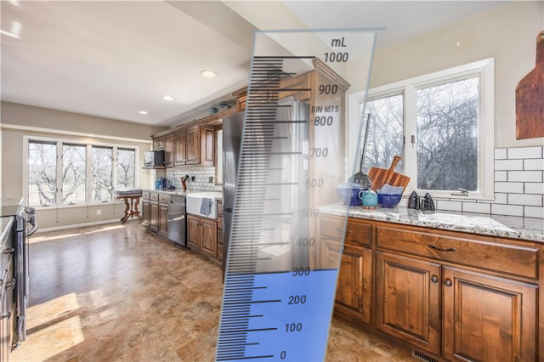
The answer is 300 mL
